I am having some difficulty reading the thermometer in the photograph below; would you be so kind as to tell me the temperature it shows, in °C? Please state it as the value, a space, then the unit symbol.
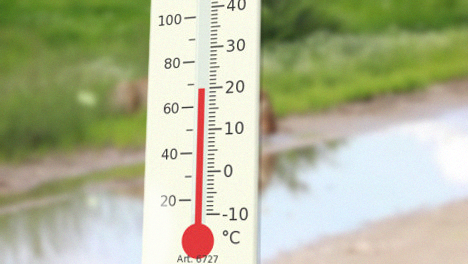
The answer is 20 °C
